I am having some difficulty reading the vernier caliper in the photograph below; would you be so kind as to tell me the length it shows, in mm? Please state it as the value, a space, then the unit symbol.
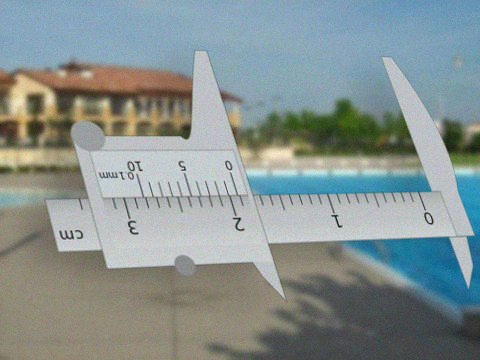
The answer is 19.2 mm
